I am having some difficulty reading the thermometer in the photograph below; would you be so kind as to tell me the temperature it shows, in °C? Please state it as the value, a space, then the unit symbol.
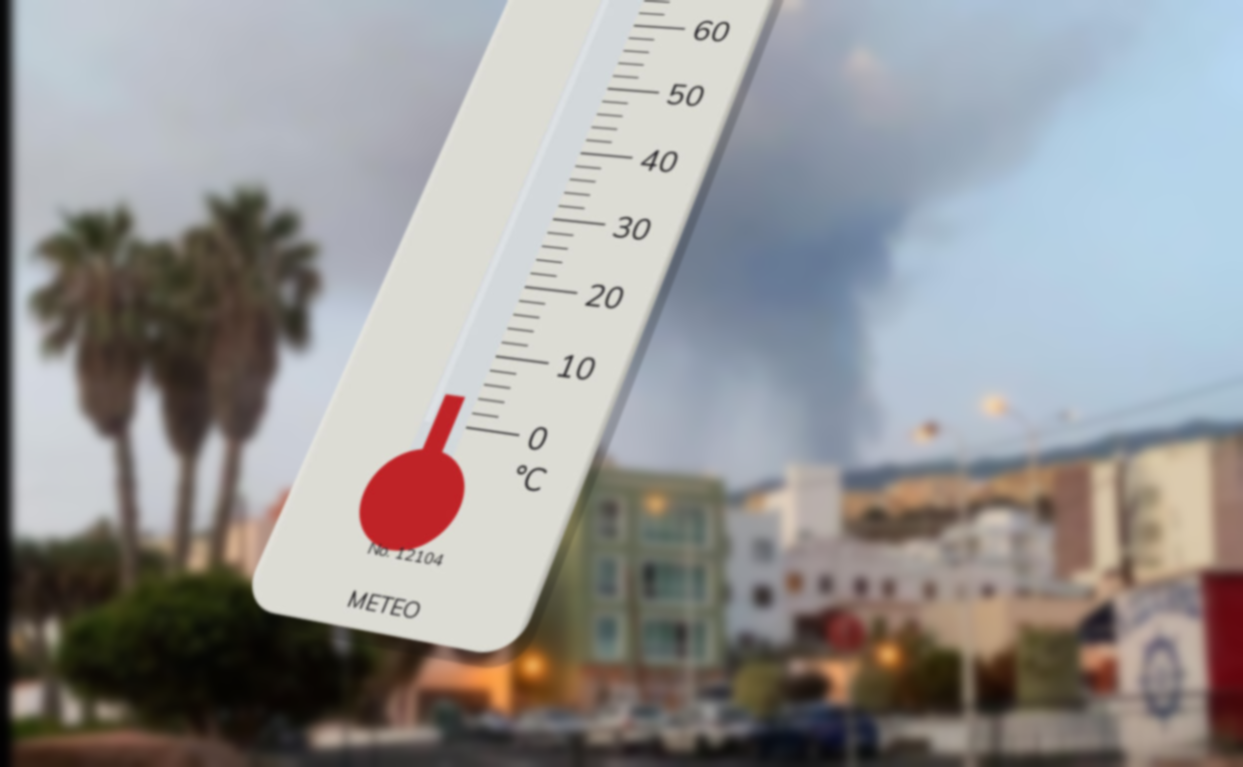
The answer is 4 °C
